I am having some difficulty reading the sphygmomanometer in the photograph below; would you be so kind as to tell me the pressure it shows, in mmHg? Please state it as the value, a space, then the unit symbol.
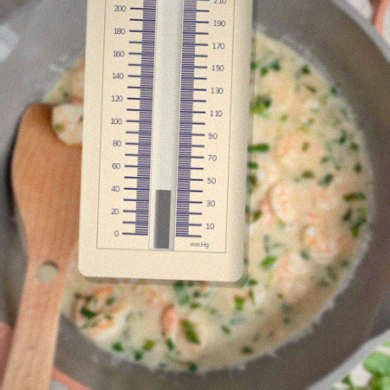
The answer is 40 mmHg
